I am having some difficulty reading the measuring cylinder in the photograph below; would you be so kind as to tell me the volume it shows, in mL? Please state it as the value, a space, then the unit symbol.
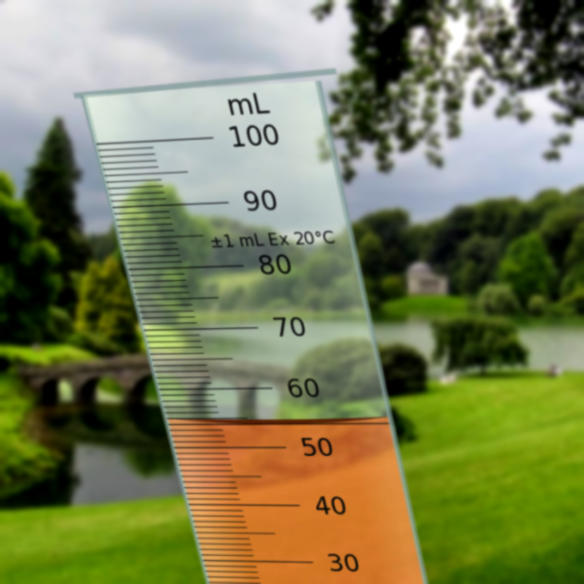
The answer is 54 mL
